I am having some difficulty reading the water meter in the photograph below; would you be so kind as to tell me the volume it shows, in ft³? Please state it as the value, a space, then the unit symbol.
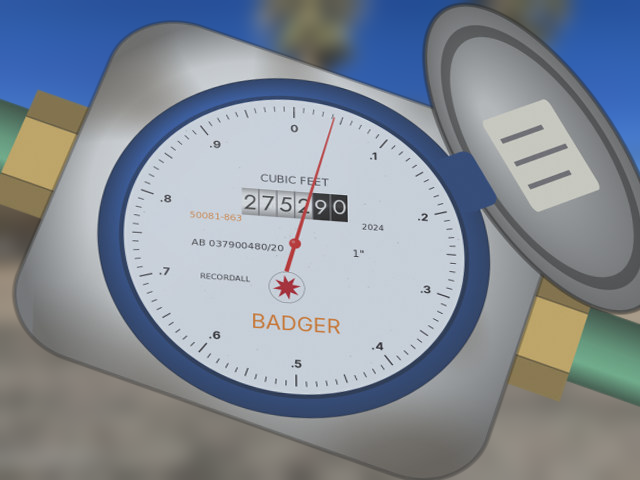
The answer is 275290.04 ft³
